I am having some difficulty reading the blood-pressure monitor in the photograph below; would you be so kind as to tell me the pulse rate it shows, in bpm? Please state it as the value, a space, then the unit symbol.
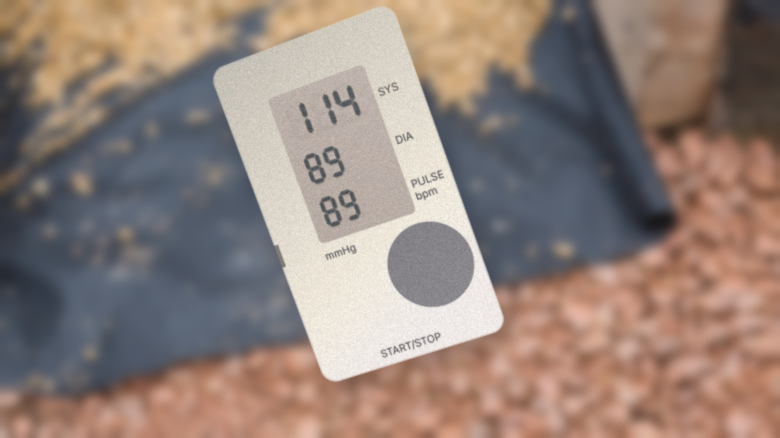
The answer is 89 bpm
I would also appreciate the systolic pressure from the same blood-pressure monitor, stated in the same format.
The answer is 114 mmHg
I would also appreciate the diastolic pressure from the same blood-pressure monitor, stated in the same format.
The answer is 89 mmHg
